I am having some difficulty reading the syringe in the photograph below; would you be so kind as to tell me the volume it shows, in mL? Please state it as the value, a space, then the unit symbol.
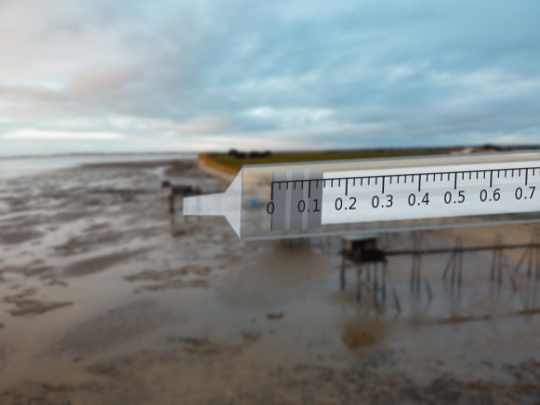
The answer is 0 mL
